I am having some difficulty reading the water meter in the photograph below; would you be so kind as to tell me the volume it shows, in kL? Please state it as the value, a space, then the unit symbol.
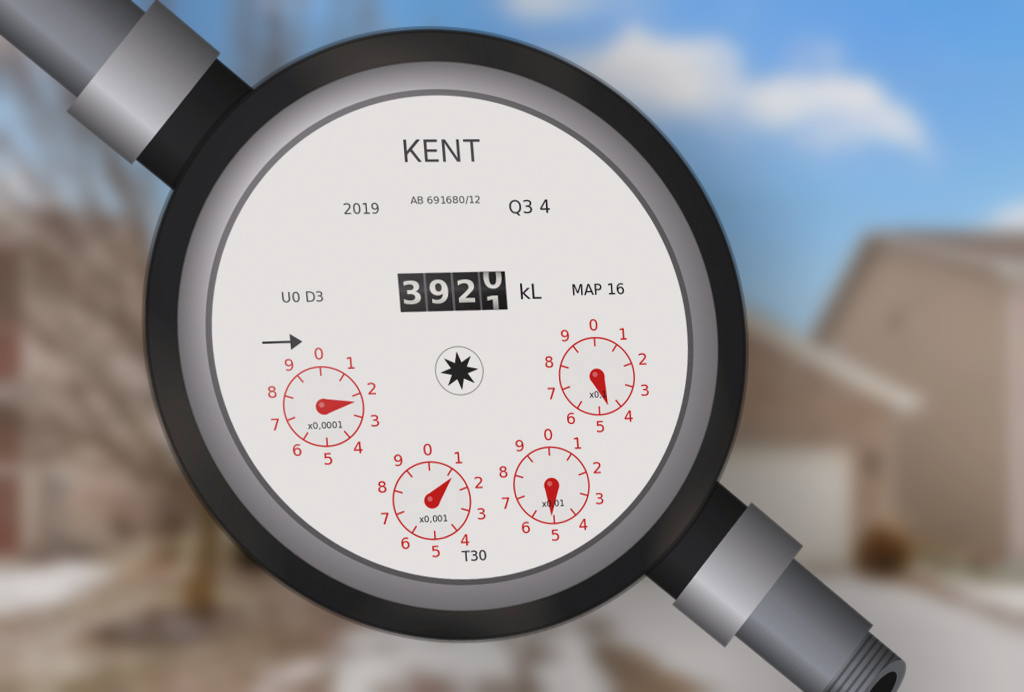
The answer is 3920.4512 kL
